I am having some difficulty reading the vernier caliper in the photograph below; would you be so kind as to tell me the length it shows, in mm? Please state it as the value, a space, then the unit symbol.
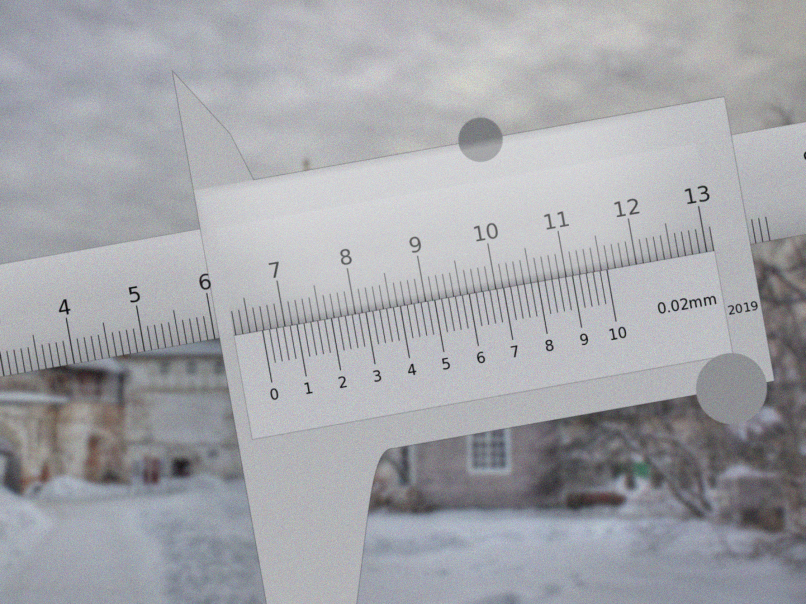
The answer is 66.8 mm
